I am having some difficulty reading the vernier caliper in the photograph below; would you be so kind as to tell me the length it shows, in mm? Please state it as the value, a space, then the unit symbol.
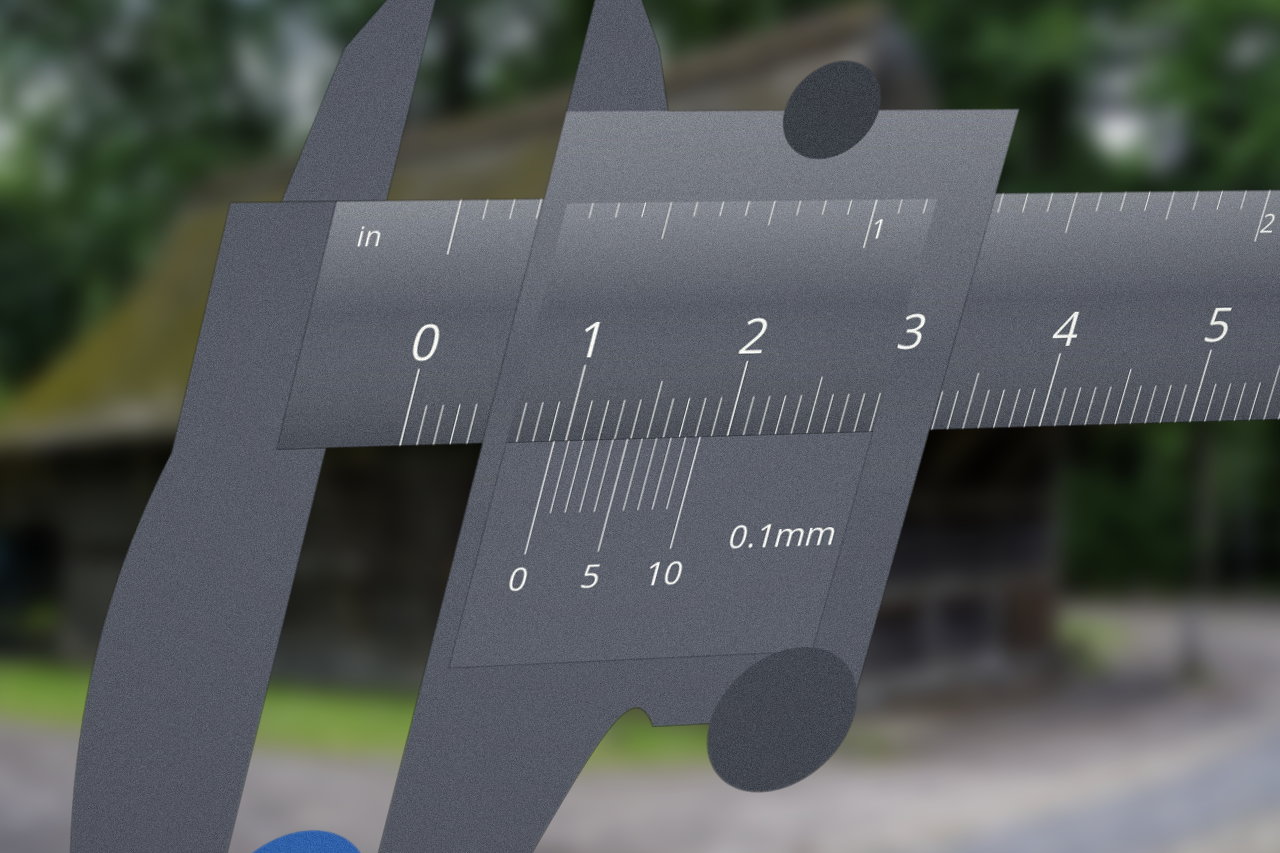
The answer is 9.3 mm
